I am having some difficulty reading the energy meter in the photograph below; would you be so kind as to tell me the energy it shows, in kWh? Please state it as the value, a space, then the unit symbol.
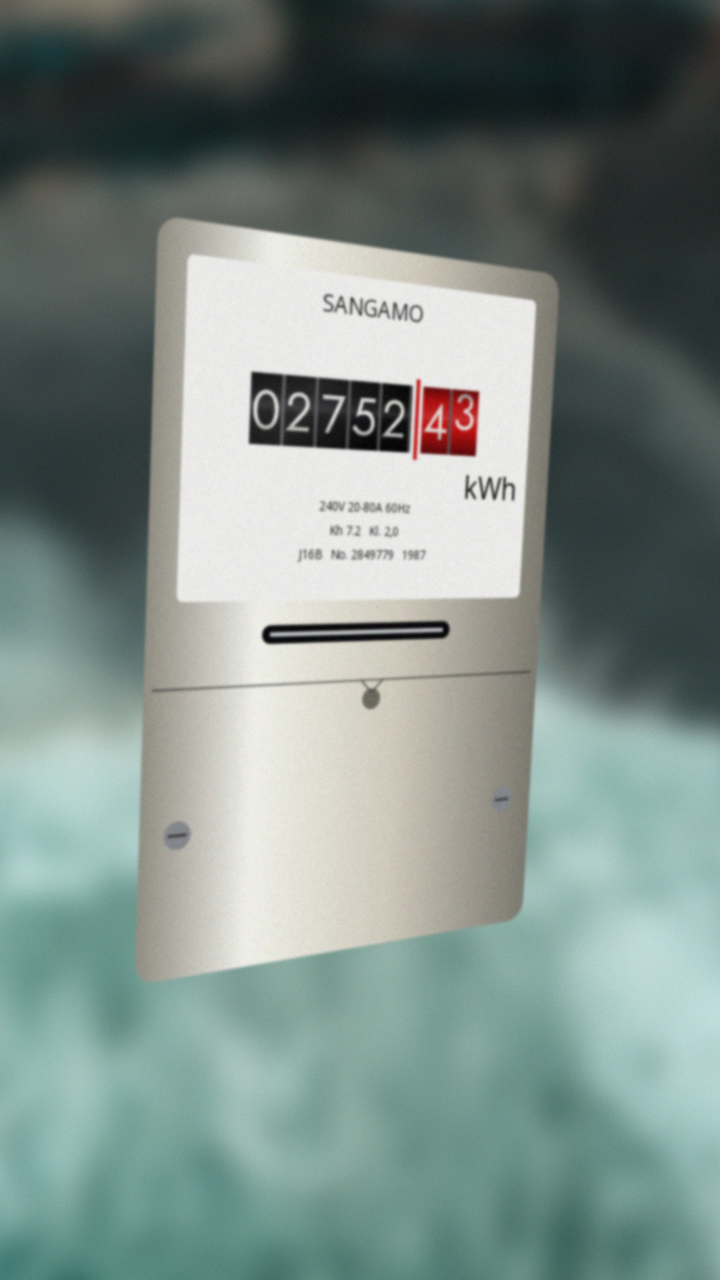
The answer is 2752.43 kWh
